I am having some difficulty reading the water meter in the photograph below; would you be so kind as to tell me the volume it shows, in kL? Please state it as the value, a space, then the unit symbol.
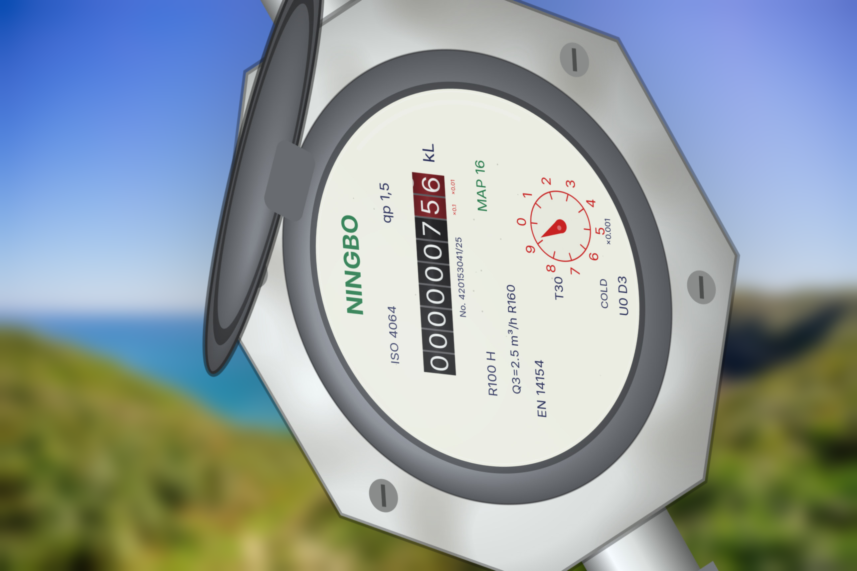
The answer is 7.559 kL
